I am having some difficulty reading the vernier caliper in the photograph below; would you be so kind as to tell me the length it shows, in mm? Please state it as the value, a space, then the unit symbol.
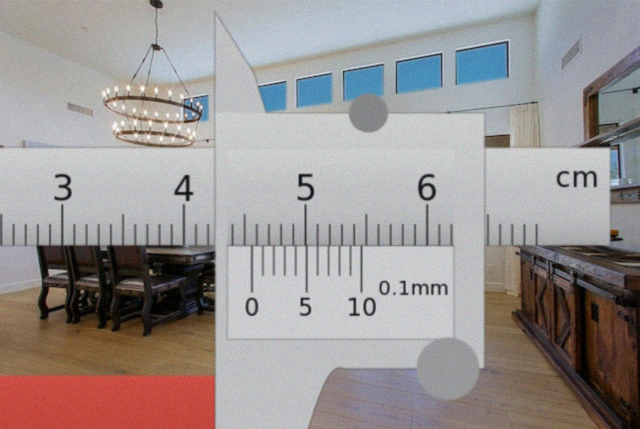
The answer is 45.6 mm
